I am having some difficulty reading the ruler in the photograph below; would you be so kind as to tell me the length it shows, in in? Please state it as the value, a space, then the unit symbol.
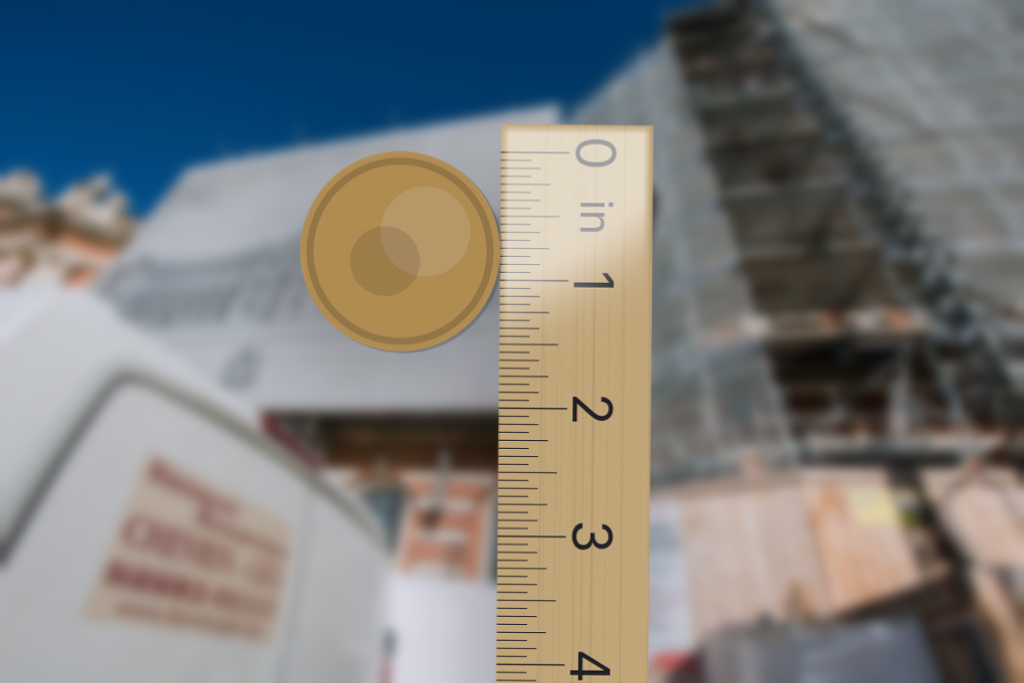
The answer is 1.5625 in
